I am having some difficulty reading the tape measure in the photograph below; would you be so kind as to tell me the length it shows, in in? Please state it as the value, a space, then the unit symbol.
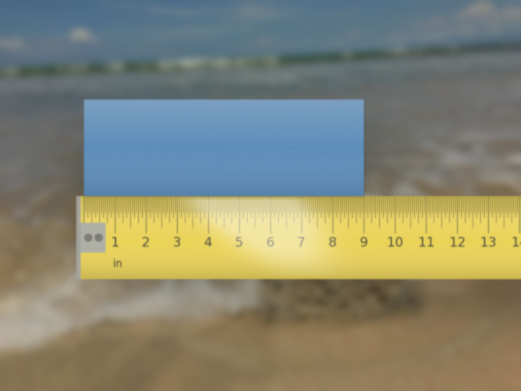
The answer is 9 in
